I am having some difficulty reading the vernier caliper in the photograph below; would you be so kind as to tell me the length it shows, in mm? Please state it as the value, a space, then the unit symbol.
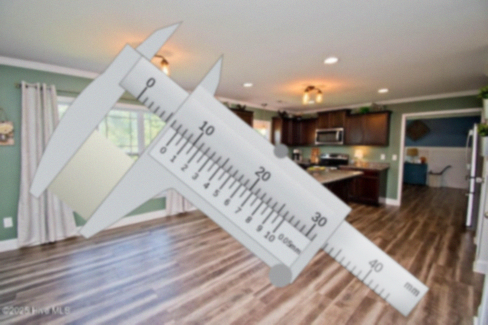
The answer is 7.2 mm
